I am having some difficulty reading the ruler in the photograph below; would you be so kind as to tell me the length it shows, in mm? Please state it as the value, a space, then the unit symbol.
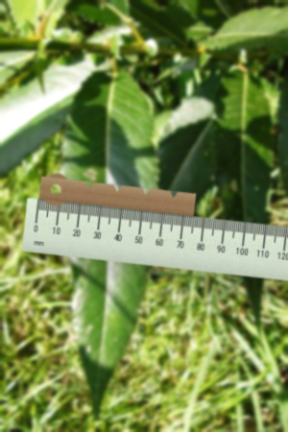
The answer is 75 mm
